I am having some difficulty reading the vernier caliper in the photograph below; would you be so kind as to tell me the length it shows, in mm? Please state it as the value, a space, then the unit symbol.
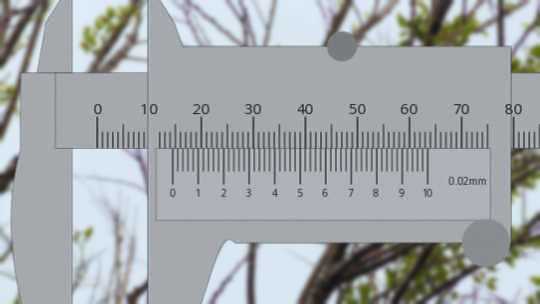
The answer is 14.5 mm
